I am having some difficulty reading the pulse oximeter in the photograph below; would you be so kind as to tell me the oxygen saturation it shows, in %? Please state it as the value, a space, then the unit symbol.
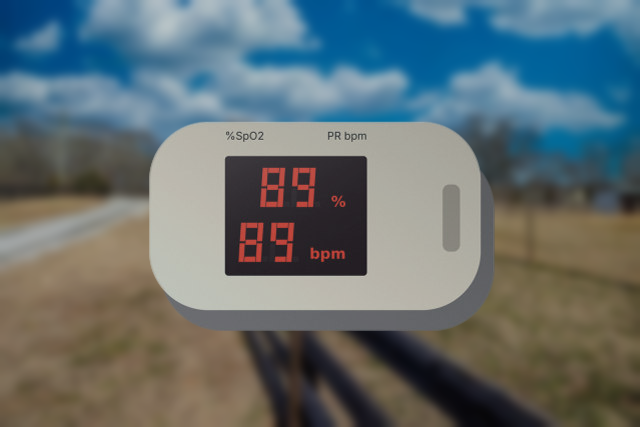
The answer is 89 %
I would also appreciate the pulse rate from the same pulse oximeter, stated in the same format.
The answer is 89 bpm
